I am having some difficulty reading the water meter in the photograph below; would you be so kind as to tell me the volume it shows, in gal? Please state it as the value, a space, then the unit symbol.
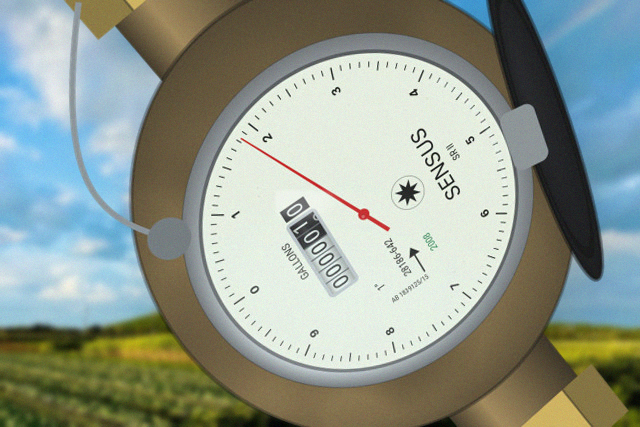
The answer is 11.8 gal
